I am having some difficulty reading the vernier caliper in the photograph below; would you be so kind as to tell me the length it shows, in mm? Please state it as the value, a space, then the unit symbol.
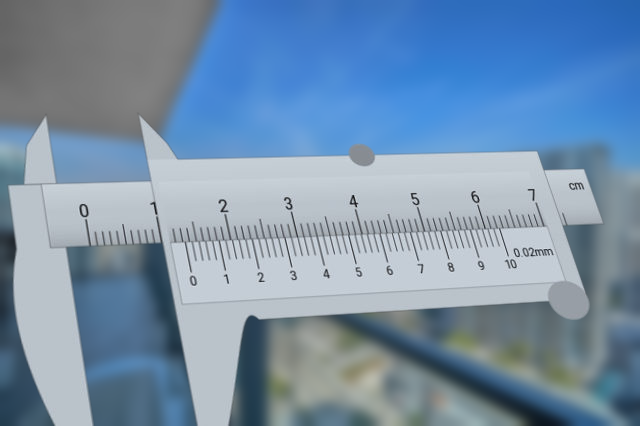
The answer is 13.4 mm
